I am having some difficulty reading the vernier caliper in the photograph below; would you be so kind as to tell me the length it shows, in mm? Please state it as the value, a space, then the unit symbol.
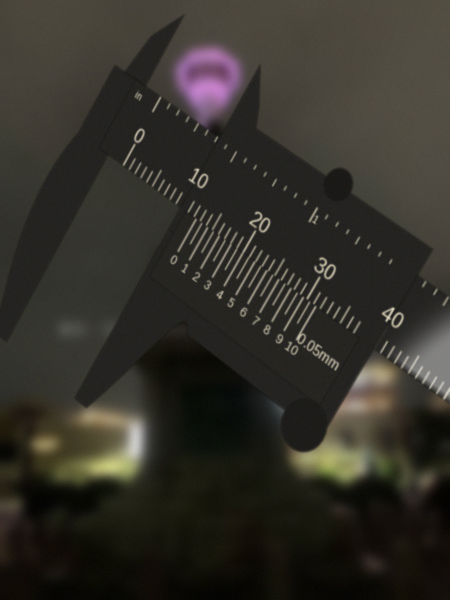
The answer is 12.4 mm
